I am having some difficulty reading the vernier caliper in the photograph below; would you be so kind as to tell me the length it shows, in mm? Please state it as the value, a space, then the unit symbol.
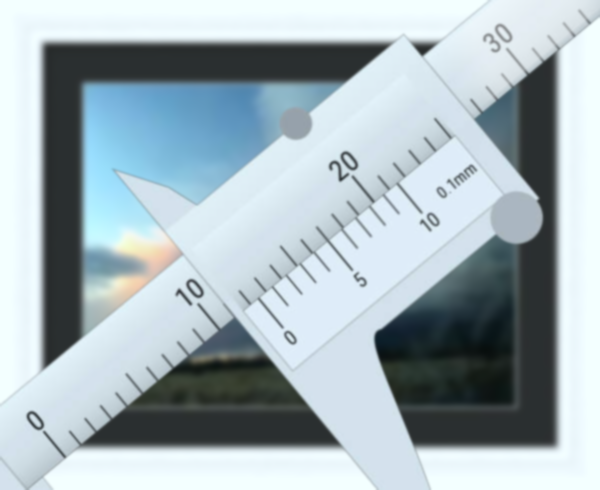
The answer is 12.5 mm
